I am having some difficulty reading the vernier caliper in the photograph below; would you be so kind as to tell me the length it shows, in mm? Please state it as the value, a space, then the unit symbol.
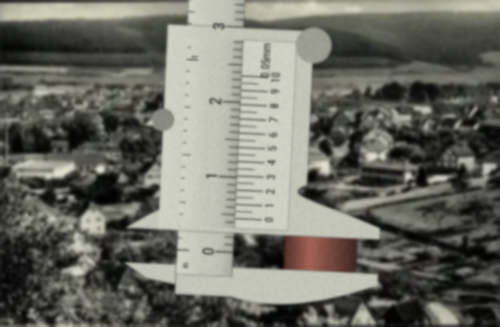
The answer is 4.5 mm
